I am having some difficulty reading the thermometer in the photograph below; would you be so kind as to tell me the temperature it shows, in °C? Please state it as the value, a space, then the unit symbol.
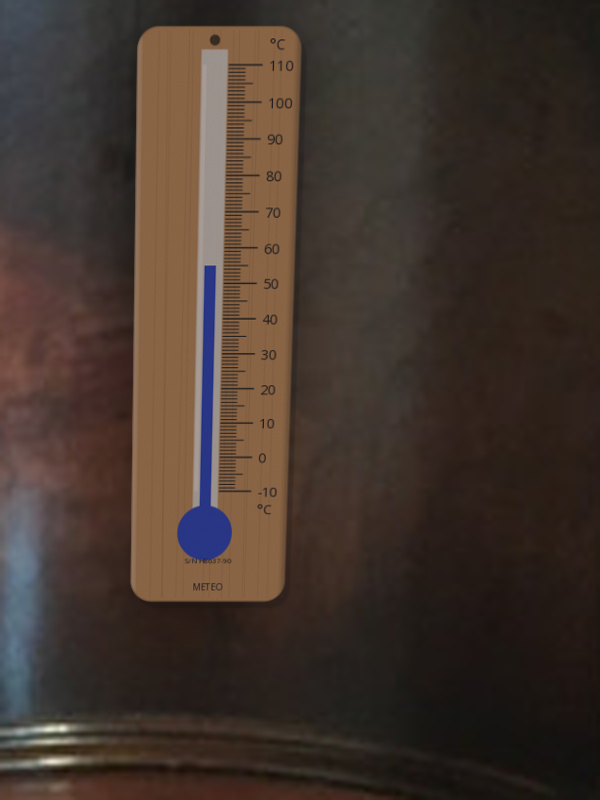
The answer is 55 °C
